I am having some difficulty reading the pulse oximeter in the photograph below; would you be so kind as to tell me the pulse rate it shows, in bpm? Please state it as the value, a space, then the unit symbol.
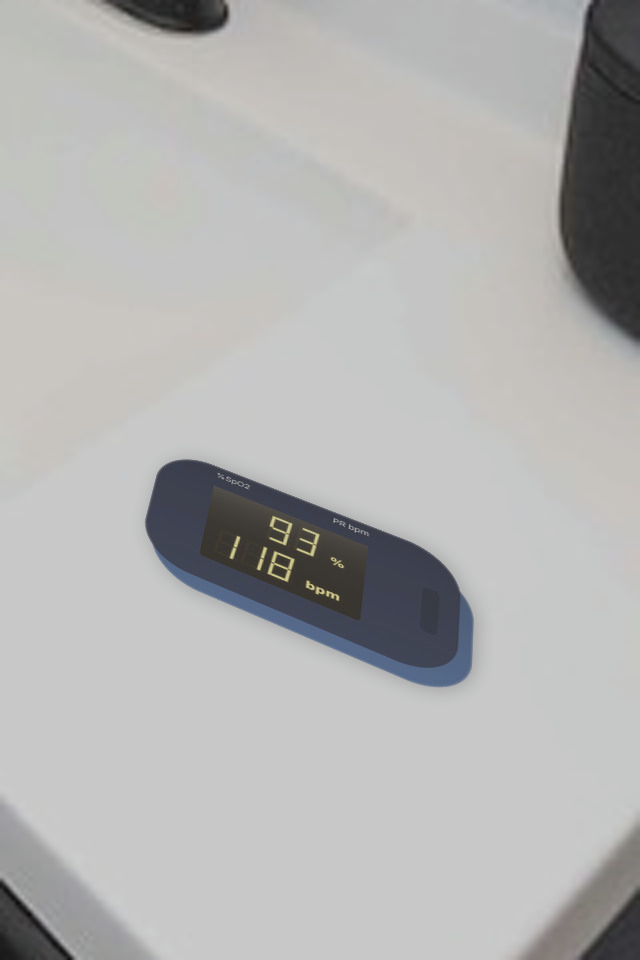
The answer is 118 bpm
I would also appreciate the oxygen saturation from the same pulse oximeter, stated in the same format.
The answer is 93 %
